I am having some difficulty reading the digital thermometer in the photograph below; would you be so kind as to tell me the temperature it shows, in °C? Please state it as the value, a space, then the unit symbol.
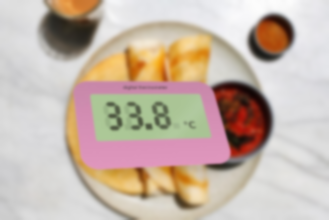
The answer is 33.8 °C
